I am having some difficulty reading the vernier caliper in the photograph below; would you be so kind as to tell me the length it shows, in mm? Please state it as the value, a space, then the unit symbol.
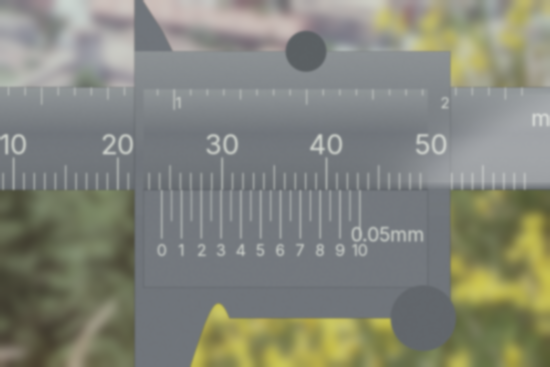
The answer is 24.2 mm
